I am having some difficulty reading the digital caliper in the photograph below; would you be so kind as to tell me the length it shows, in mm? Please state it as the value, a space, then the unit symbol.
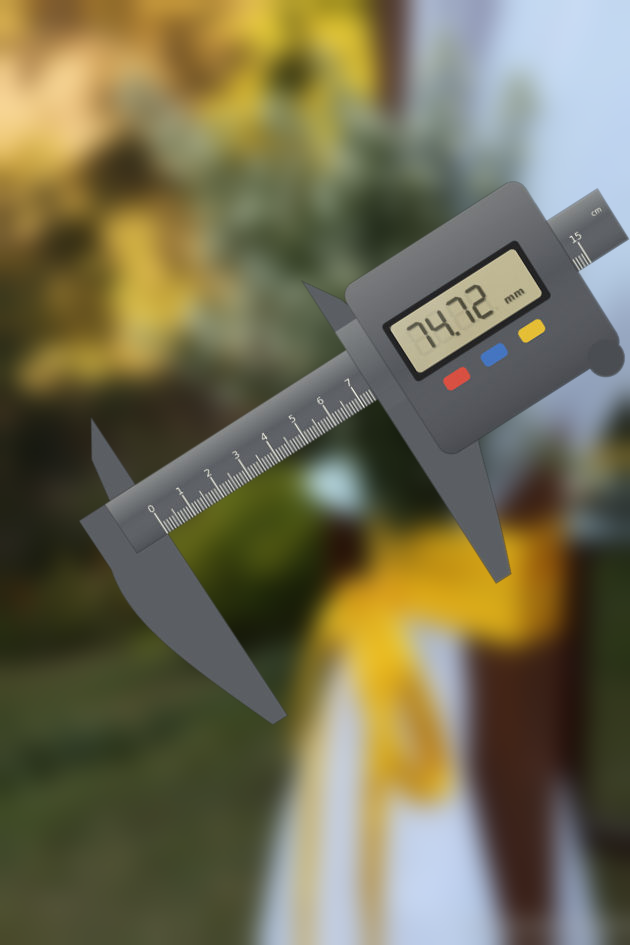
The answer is 74.72 mm
